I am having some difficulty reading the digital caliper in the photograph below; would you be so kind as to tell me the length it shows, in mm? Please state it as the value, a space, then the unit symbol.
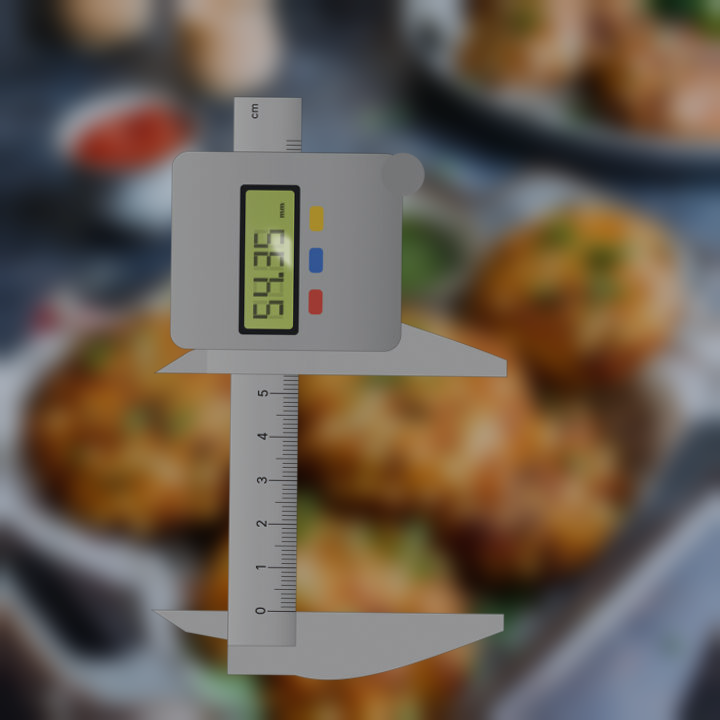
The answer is 54.35 mm
